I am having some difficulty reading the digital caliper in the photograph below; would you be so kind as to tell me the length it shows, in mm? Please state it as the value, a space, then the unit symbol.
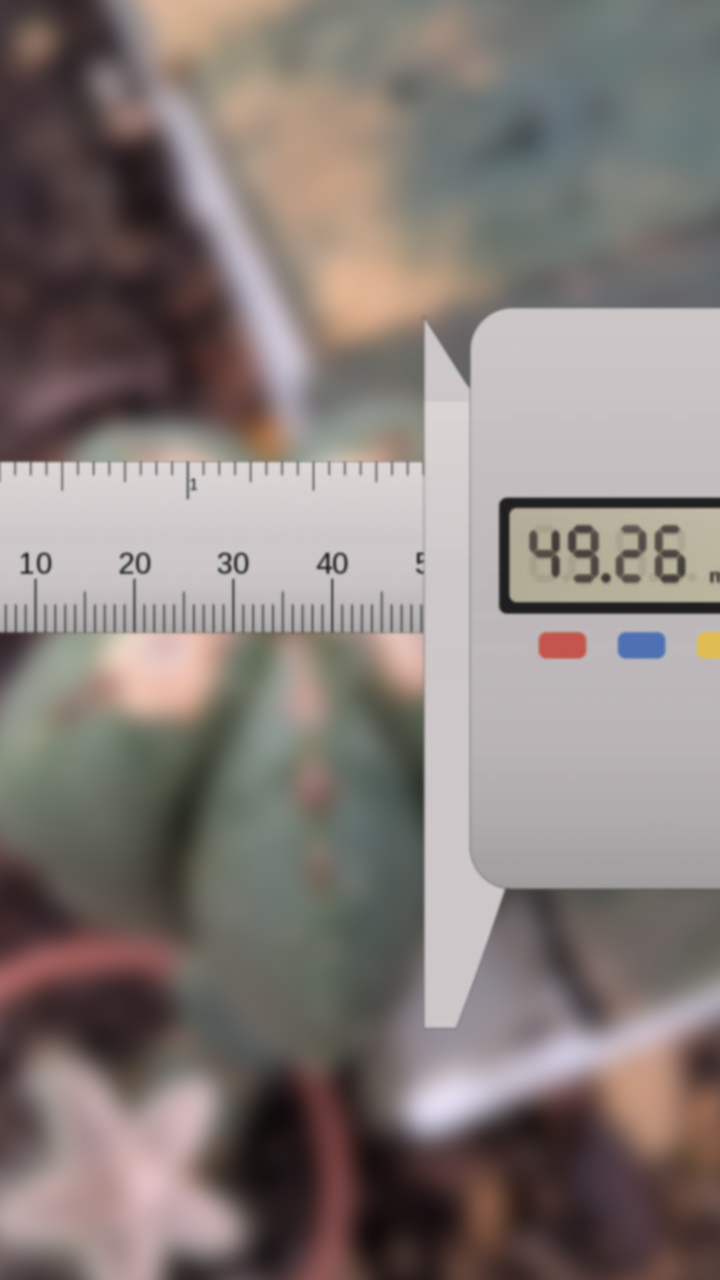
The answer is 49.26 mm
